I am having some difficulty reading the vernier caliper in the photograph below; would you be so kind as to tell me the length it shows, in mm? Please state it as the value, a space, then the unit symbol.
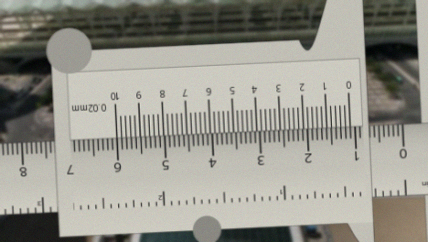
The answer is 11.0 mm
